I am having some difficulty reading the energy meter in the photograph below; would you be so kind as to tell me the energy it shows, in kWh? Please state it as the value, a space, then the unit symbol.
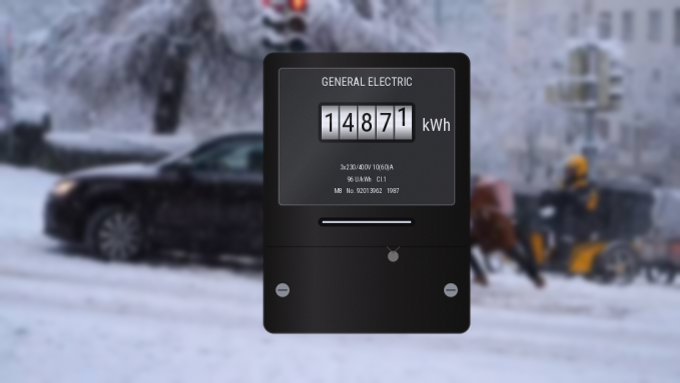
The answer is 14871 kWh
